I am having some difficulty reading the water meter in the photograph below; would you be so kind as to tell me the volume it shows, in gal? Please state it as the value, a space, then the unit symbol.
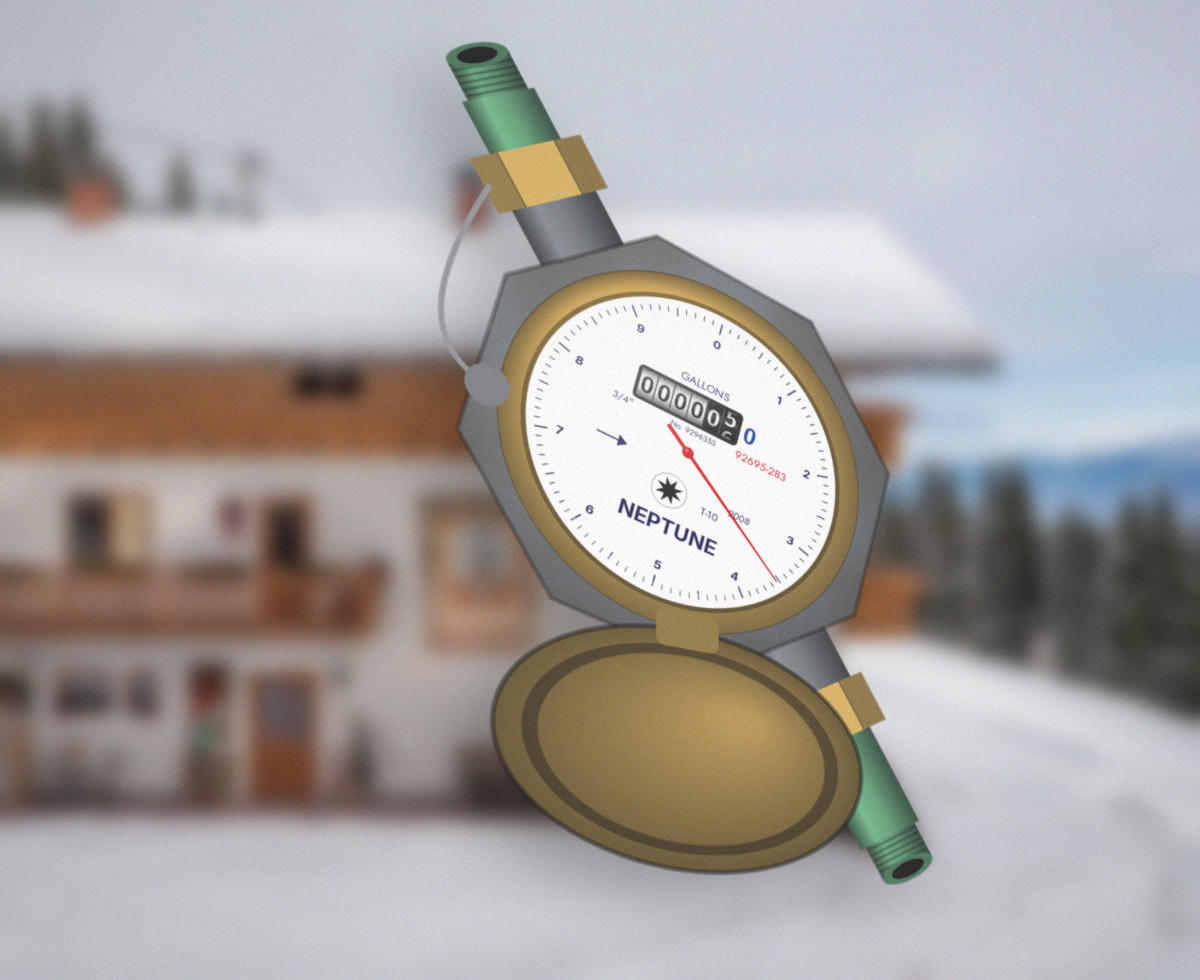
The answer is 53.5 gal
